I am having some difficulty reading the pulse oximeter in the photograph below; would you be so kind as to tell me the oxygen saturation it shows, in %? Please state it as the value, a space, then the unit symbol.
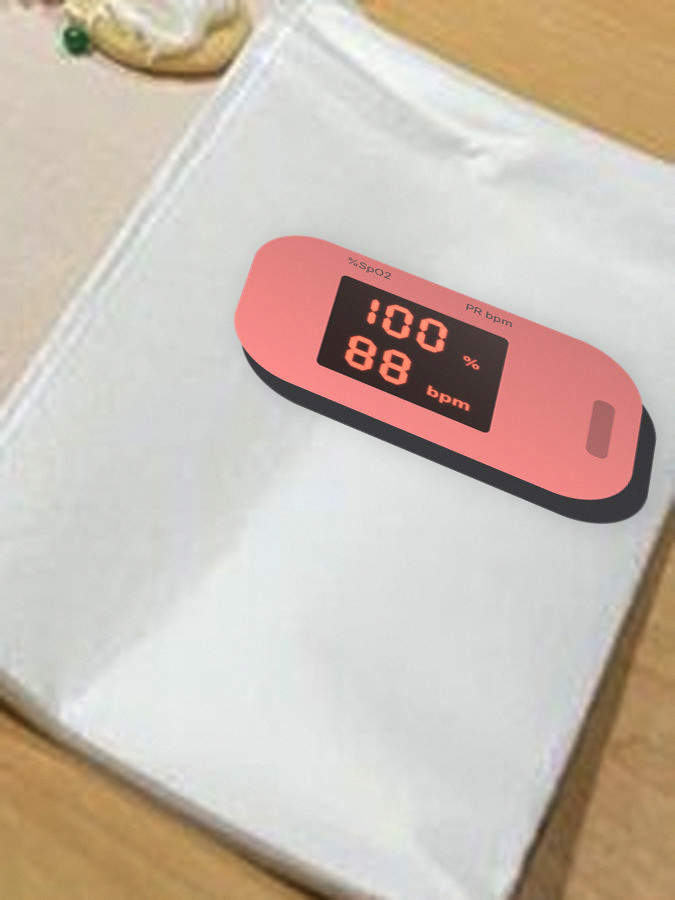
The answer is 100 %
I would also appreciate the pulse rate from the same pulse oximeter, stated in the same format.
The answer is 88 bpm
